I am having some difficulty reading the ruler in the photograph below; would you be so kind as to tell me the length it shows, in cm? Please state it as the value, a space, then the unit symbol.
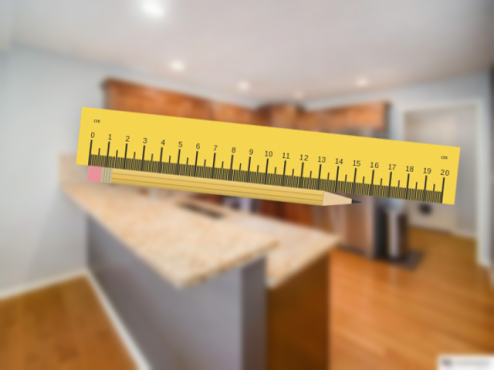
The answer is 15.5 cm
